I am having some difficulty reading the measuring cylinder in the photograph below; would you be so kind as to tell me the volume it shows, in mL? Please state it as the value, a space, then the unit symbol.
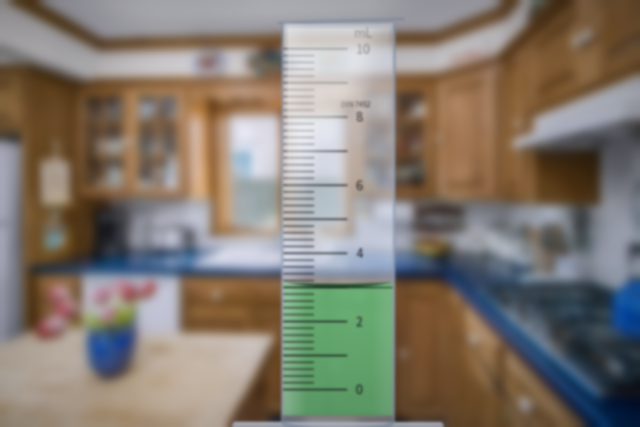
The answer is 3 mL
